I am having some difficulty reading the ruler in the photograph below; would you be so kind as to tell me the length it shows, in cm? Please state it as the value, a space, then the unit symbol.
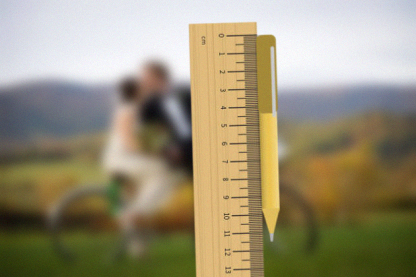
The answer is 11.5 cm
